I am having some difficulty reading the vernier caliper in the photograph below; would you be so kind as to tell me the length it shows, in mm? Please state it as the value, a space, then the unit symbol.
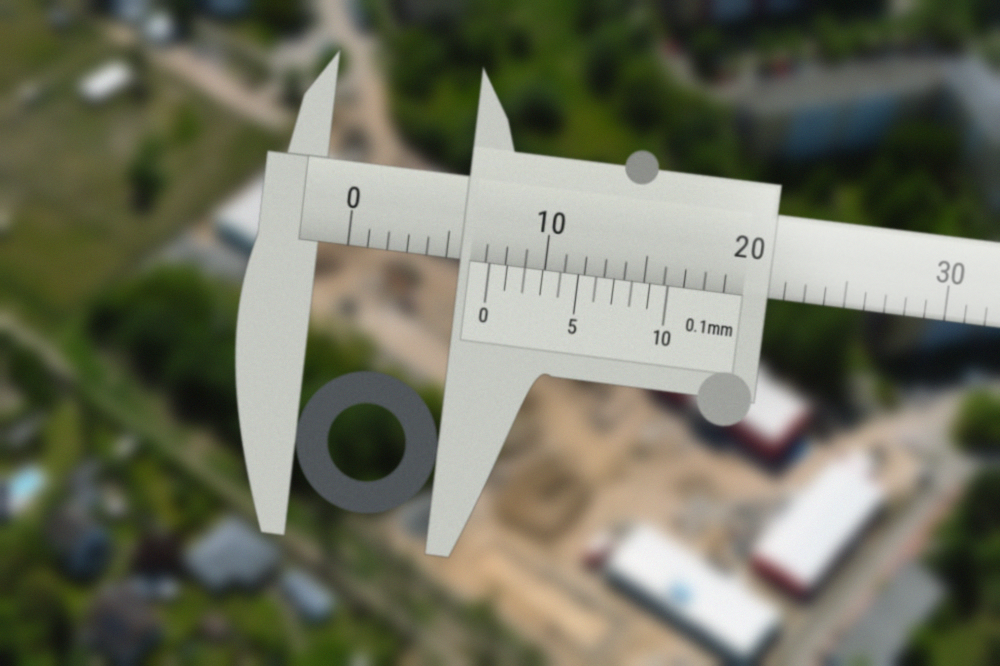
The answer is 7.2 mm
